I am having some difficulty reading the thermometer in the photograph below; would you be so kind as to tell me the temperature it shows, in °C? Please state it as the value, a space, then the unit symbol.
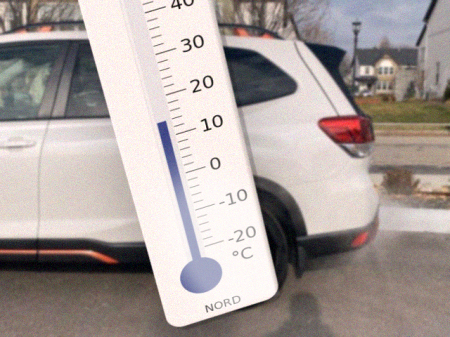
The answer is 14 °C
